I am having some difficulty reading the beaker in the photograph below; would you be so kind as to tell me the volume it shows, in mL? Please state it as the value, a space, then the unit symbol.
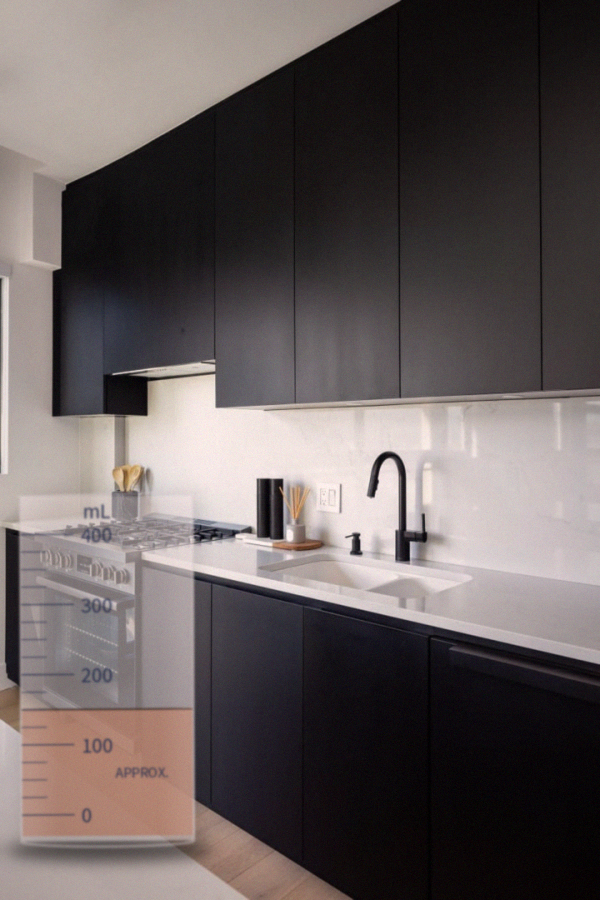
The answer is 150 mL
